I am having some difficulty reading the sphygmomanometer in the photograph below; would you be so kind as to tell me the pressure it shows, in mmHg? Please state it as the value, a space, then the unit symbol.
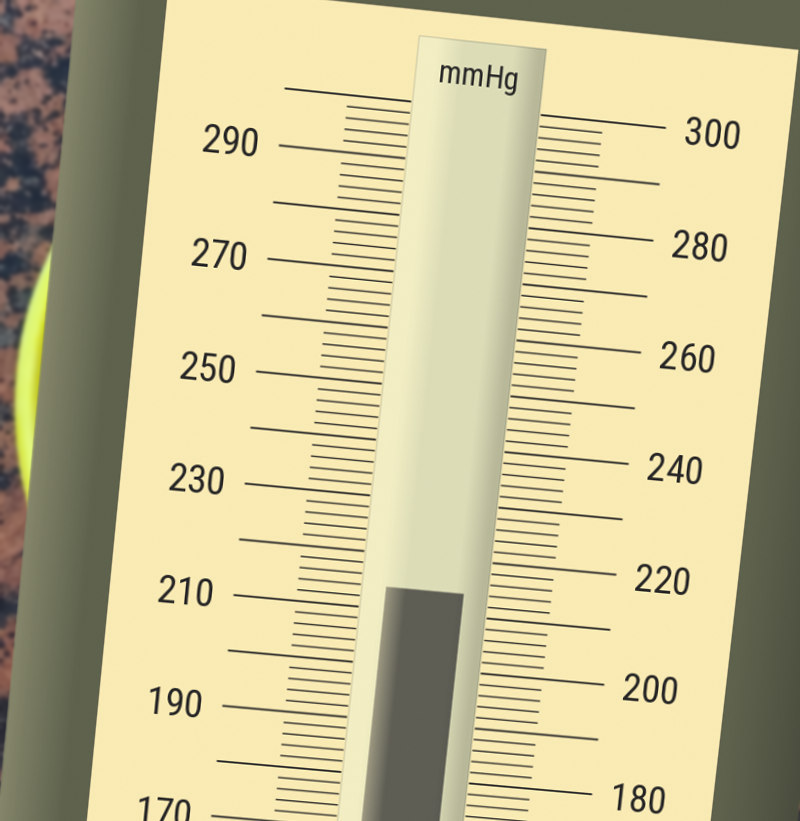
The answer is 214 mmHg
